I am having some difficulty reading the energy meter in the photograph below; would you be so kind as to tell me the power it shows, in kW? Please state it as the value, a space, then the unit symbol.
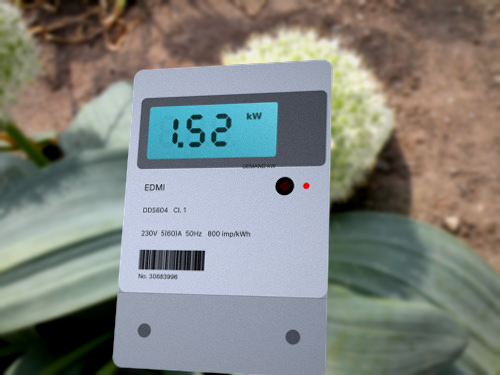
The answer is 1.52 kW
